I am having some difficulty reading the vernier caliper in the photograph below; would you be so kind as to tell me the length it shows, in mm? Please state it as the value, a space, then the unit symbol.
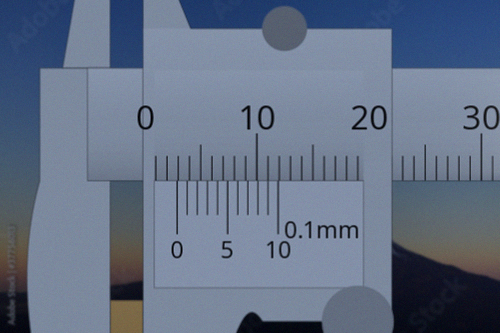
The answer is 2.9 mm
